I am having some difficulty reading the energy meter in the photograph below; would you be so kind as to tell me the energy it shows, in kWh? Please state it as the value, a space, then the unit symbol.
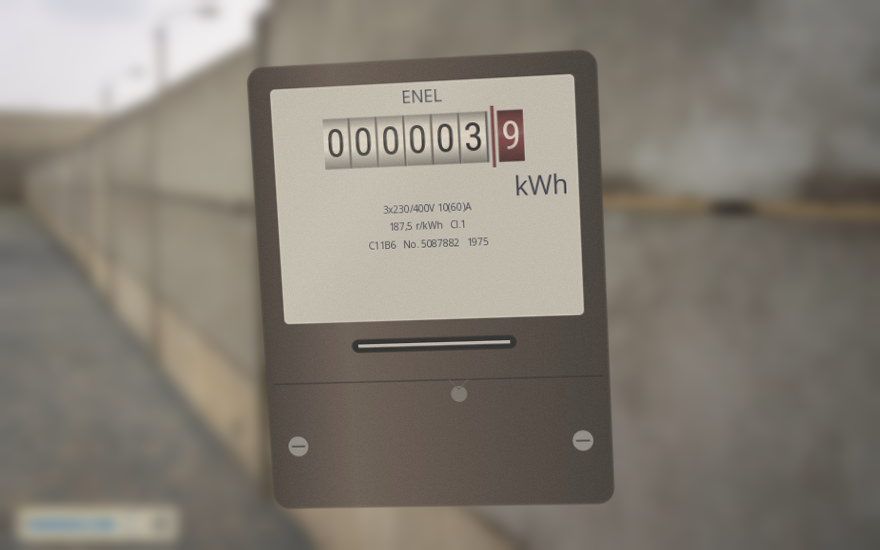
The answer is 3.9 kWh
